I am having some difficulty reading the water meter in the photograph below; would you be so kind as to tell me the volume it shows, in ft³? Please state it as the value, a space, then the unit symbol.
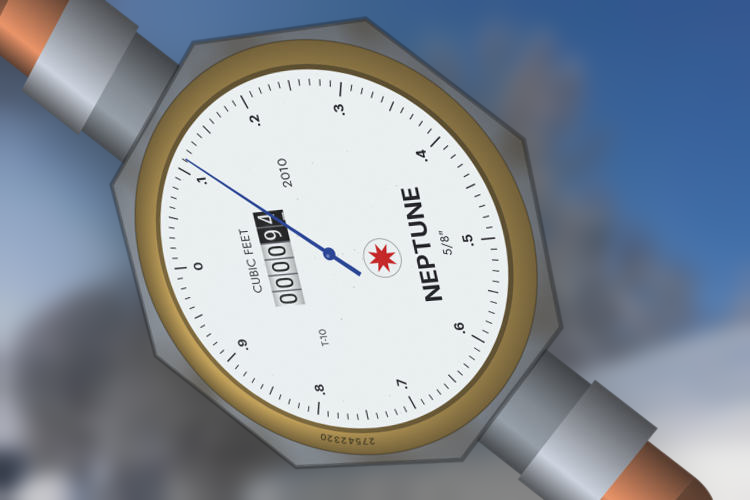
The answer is 94.11 ft³
